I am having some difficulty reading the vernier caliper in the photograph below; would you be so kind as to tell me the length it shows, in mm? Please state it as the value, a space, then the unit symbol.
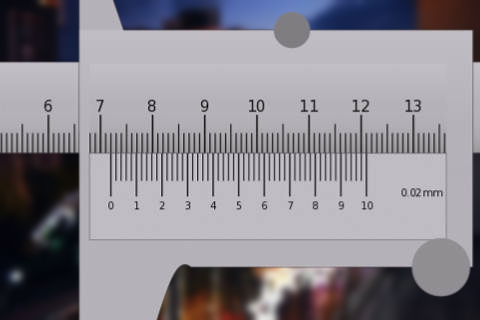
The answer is 72.0 mm
